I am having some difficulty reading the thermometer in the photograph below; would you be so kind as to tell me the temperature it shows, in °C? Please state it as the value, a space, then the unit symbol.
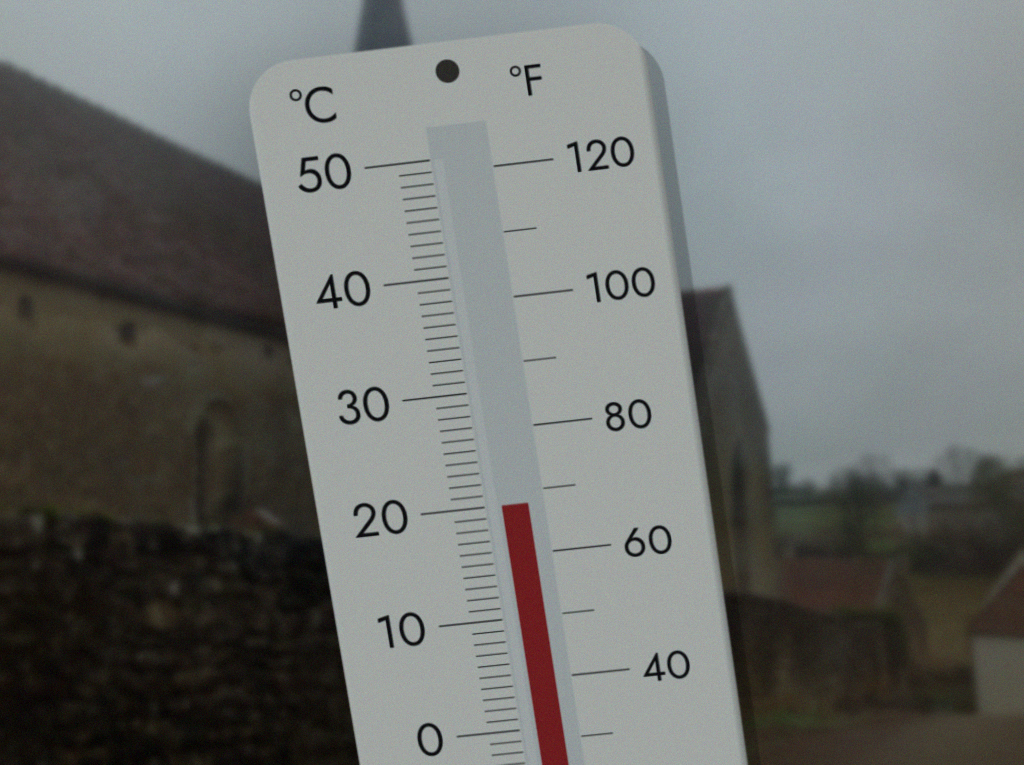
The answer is 20 °C
